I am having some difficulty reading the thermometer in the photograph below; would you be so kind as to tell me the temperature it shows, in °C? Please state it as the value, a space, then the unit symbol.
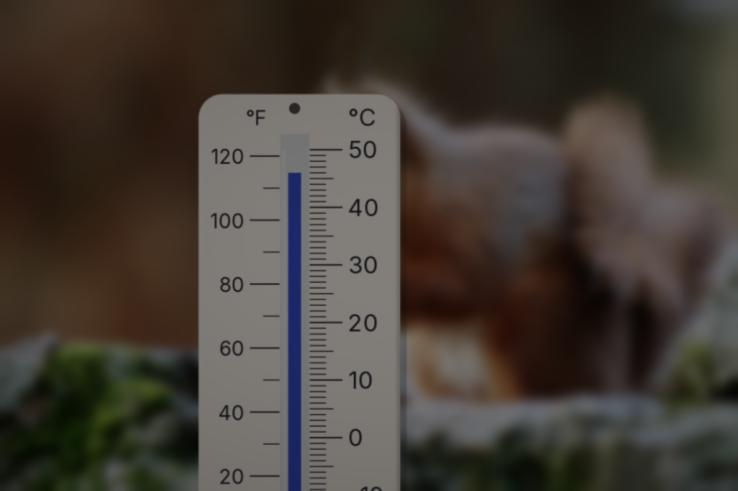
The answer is 46 °C
